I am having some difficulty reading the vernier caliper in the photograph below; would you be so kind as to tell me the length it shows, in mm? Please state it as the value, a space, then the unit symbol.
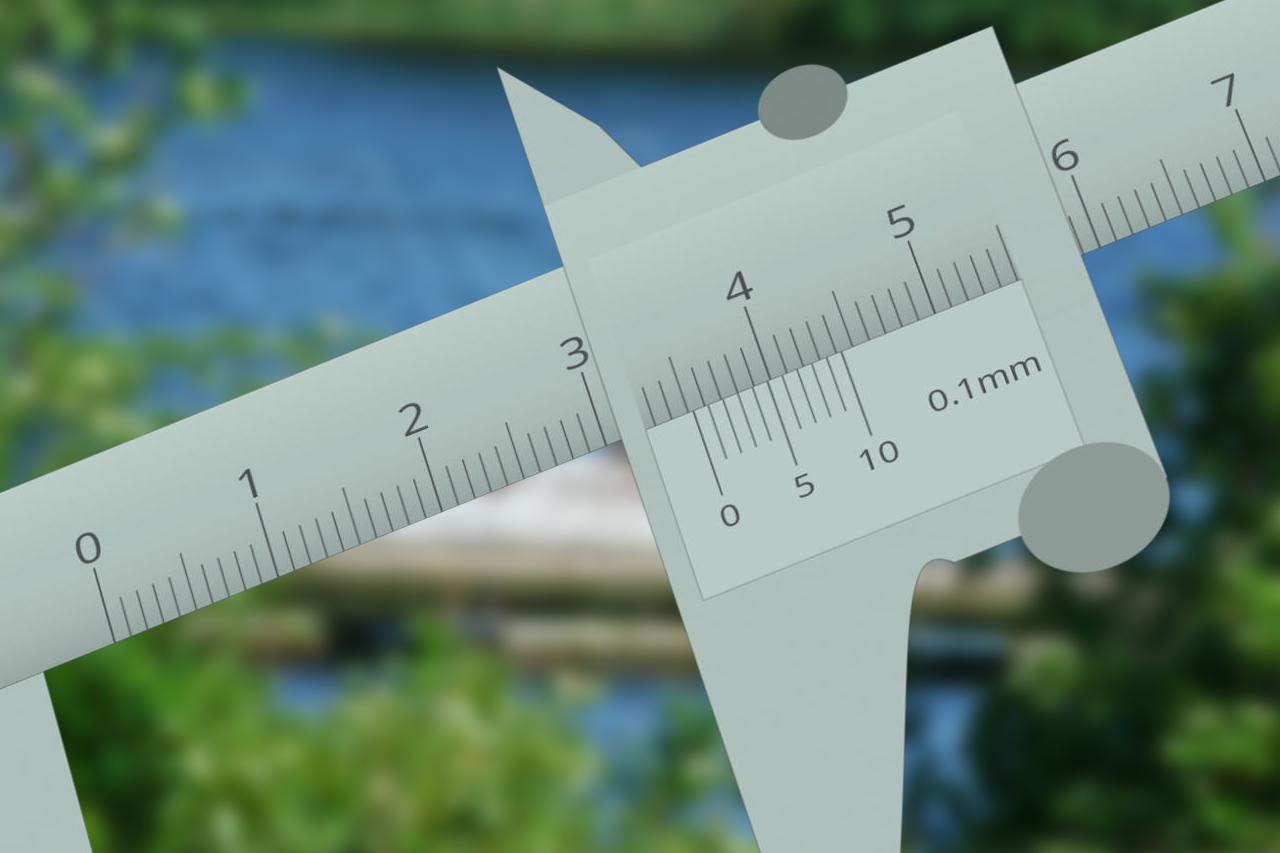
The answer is 35.3 mm
